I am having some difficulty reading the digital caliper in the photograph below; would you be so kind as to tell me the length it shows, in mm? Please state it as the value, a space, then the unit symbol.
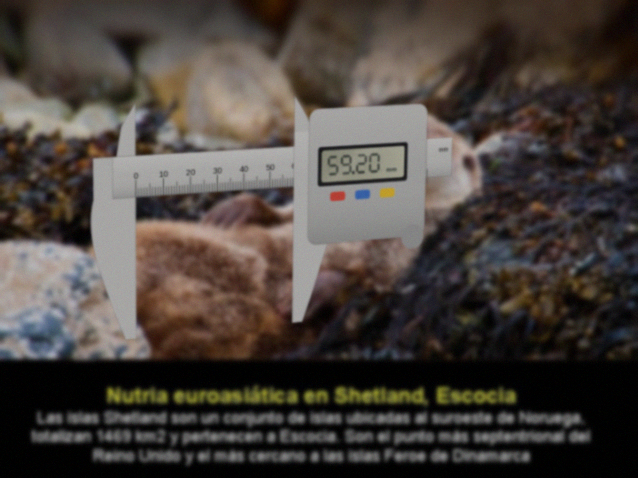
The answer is 59.20 mm
